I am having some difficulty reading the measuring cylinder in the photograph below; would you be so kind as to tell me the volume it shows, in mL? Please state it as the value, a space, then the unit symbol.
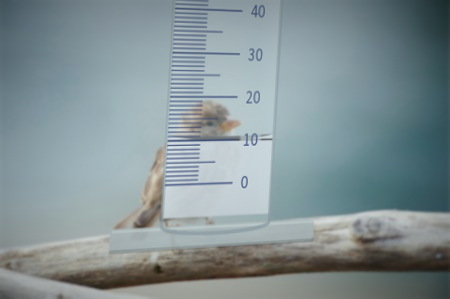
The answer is 10 mL
